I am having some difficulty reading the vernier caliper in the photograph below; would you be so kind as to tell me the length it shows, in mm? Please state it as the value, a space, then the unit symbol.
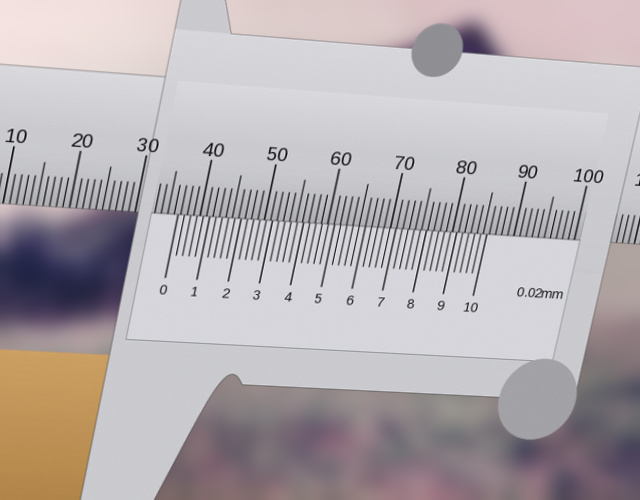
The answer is 36.6 mm
